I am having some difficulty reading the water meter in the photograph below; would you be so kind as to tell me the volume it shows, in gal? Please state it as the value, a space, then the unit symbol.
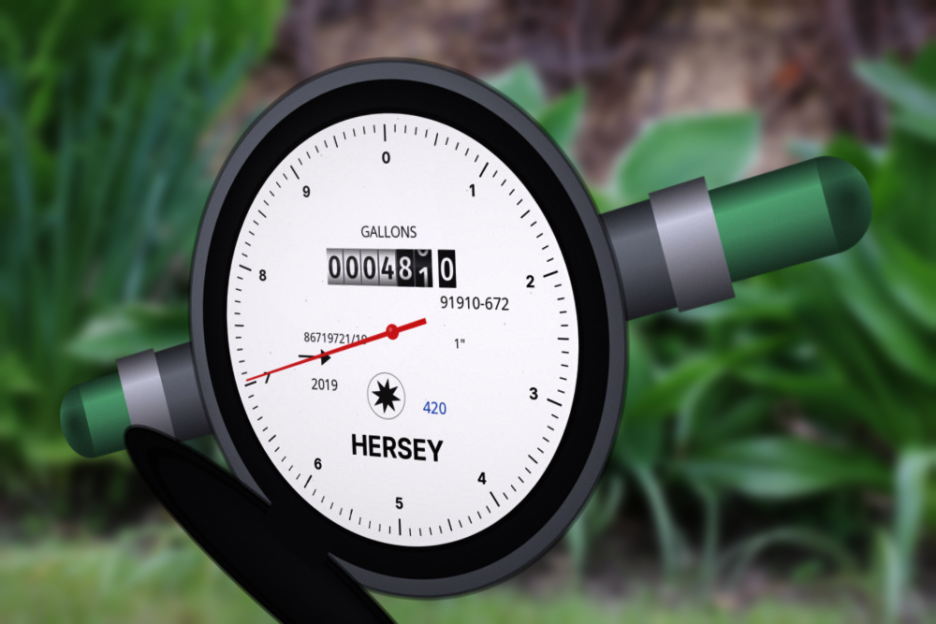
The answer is 4807.0 gal
